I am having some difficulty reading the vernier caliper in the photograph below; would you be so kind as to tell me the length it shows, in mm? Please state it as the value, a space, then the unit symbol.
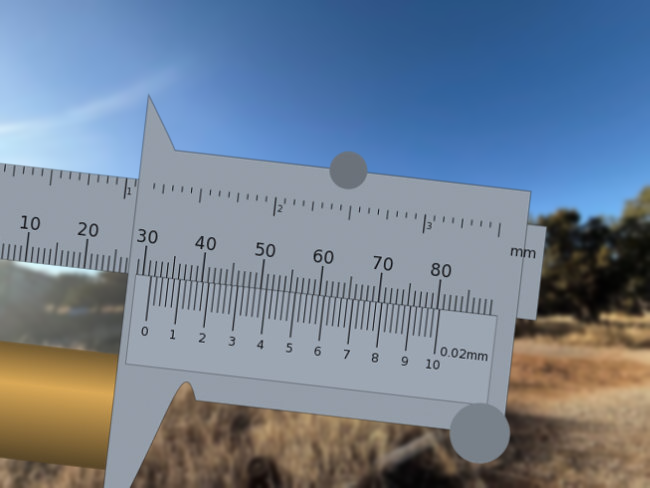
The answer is 31.4 mm
